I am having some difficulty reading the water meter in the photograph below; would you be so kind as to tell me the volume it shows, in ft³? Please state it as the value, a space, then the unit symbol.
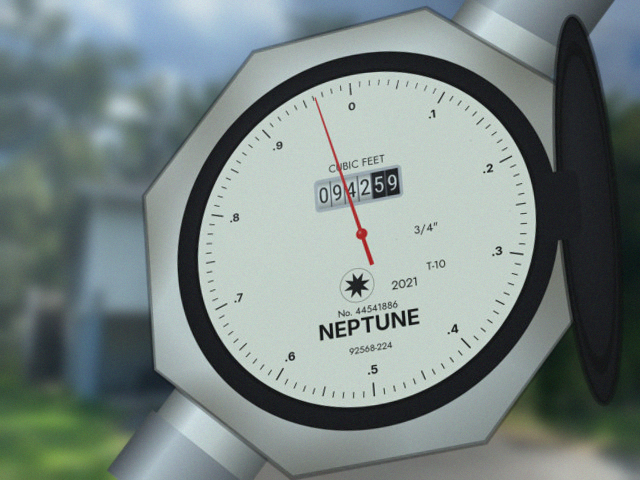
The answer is 94258.96 ft³
